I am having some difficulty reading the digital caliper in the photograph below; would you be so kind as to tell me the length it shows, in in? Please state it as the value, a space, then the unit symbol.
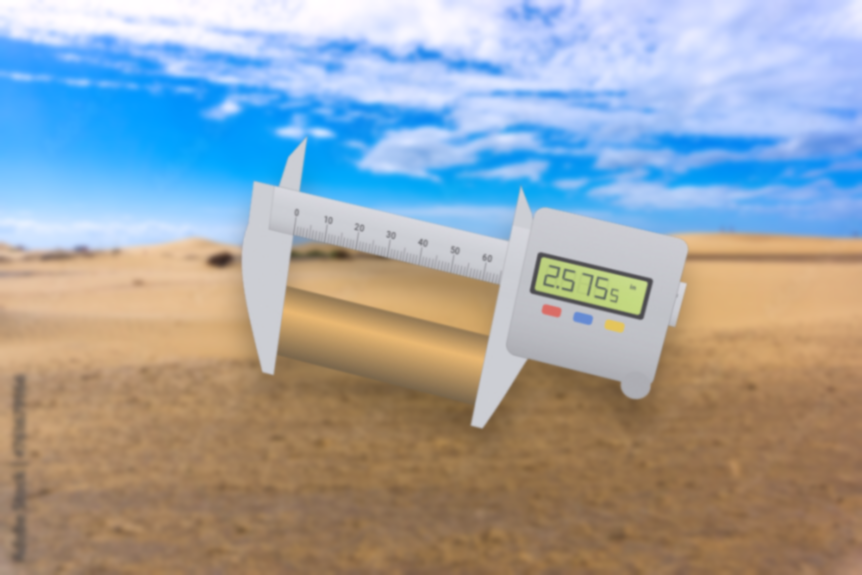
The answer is 2.5755 in
